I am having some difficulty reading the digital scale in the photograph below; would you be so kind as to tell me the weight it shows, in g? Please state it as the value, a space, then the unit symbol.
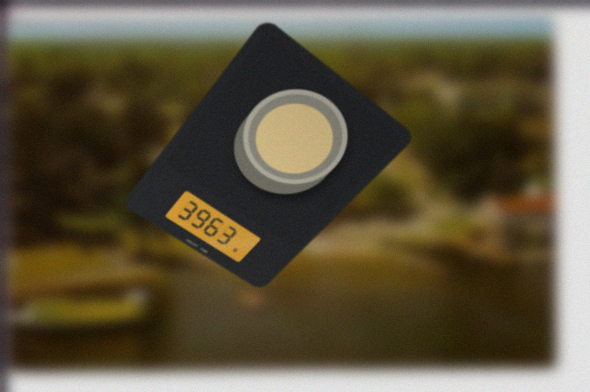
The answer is 3963 g
